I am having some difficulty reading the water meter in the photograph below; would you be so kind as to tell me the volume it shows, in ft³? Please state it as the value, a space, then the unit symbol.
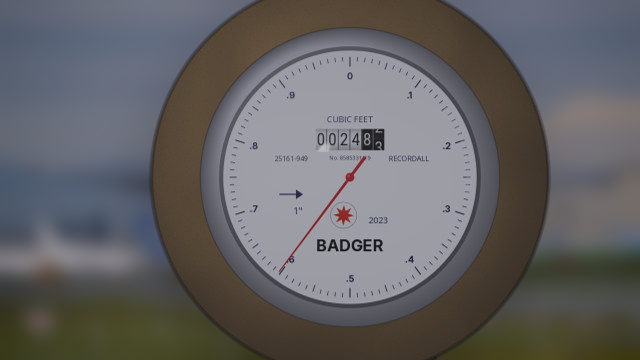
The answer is 2482.60 ft³
